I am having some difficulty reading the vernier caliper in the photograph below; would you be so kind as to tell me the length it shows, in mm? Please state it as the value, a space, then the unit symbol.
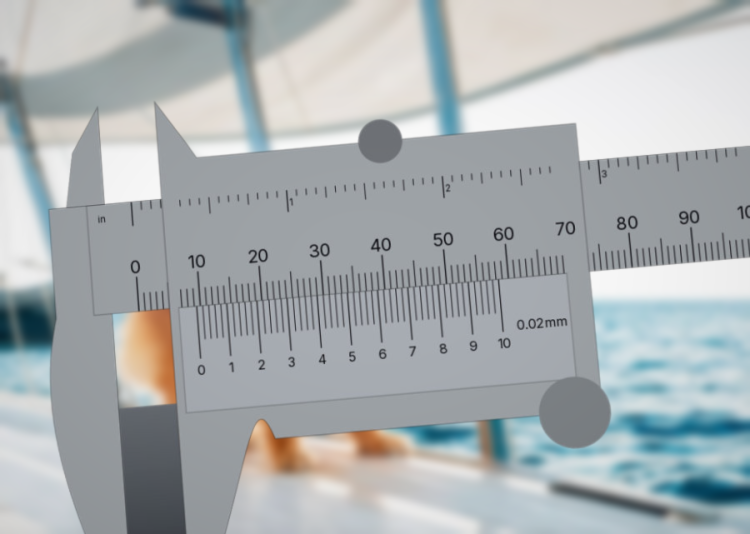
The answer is 9.4 mm
